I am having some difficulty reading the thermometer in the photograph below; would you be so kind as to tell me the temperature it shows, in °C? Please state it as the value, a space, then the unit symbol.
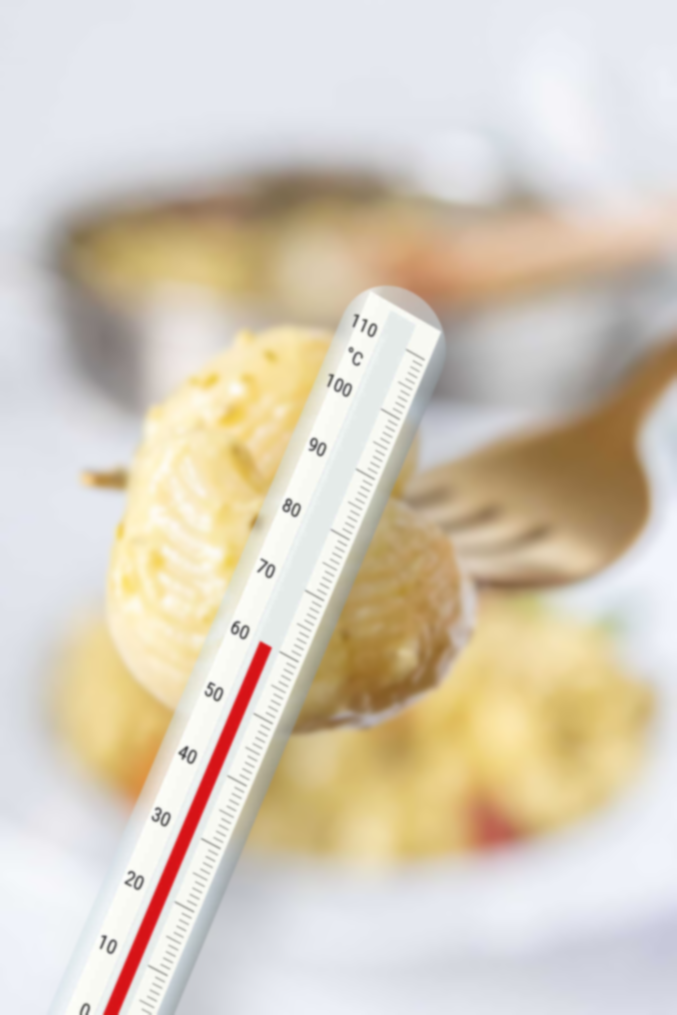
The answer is 60 °C
